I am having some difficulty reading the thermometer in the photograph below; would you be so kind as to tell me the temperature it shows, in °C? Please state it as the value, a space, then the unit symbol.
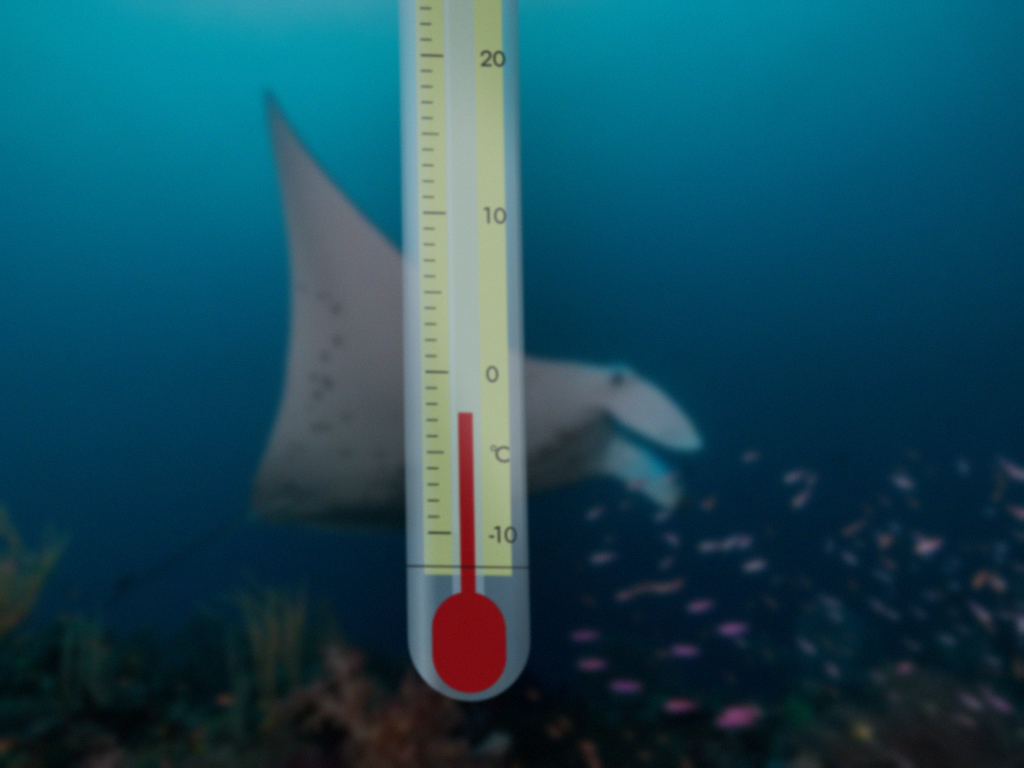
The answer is -2.5 °C
